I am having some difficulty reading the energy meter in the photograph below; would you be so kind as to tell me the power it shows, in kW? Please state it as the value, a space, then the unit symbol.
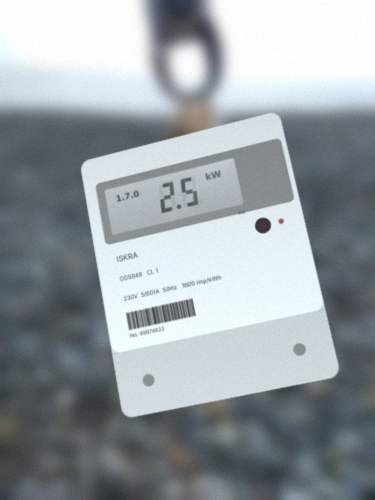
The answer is 2.5 kW
